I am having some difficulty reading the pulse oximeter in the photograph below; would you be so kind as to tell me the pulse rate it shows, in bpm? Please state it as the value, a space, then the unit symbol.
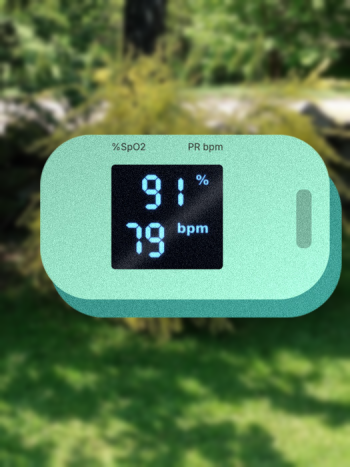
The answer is 79 bpm
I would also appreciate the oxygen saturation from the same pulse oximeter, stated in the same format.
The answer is 91 %
